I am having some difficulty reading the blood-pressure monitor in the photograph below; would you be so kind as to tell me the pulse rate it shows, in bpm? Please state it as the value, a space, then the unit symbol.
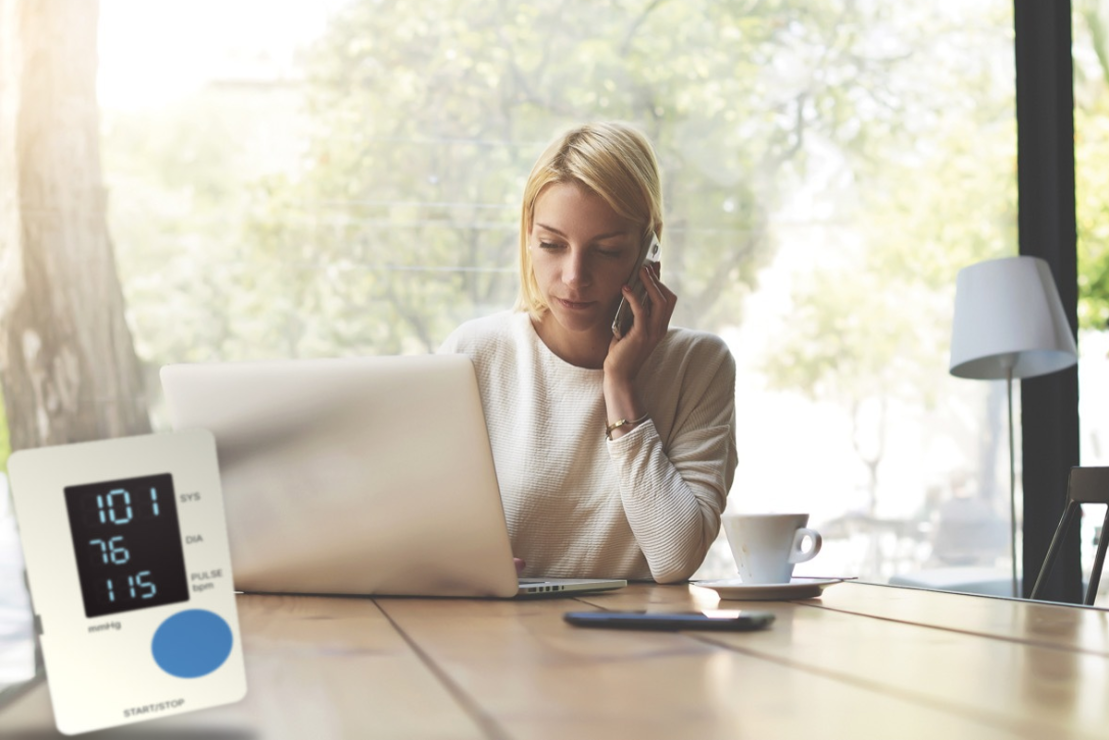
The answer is 115 bpm
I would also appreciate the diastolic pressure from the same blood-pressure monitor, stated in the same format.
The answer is 76 mmHg
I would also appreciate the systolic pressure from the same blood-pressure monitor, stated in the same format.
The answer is 101 mmHg
